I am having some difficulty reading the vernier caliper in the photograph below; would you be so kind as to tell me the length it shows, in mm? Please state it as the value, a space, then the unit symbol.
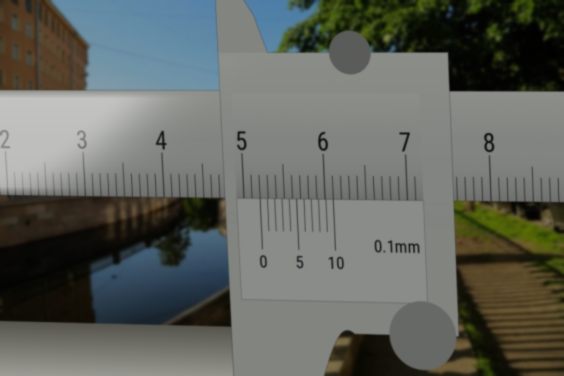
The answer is 52.0 mm
